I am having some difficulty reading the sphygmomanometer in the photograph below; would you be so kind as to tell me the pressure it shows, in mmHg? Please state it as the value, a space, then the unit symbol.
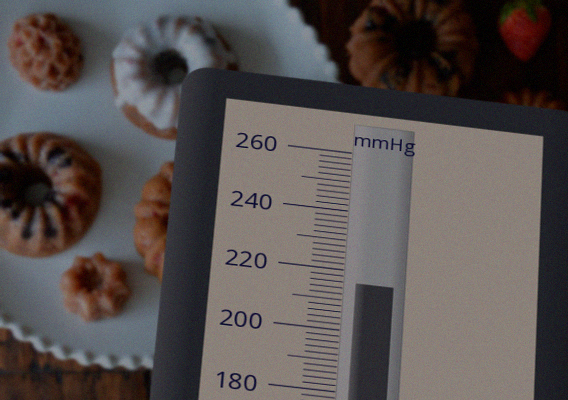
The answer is 216 mmHg
